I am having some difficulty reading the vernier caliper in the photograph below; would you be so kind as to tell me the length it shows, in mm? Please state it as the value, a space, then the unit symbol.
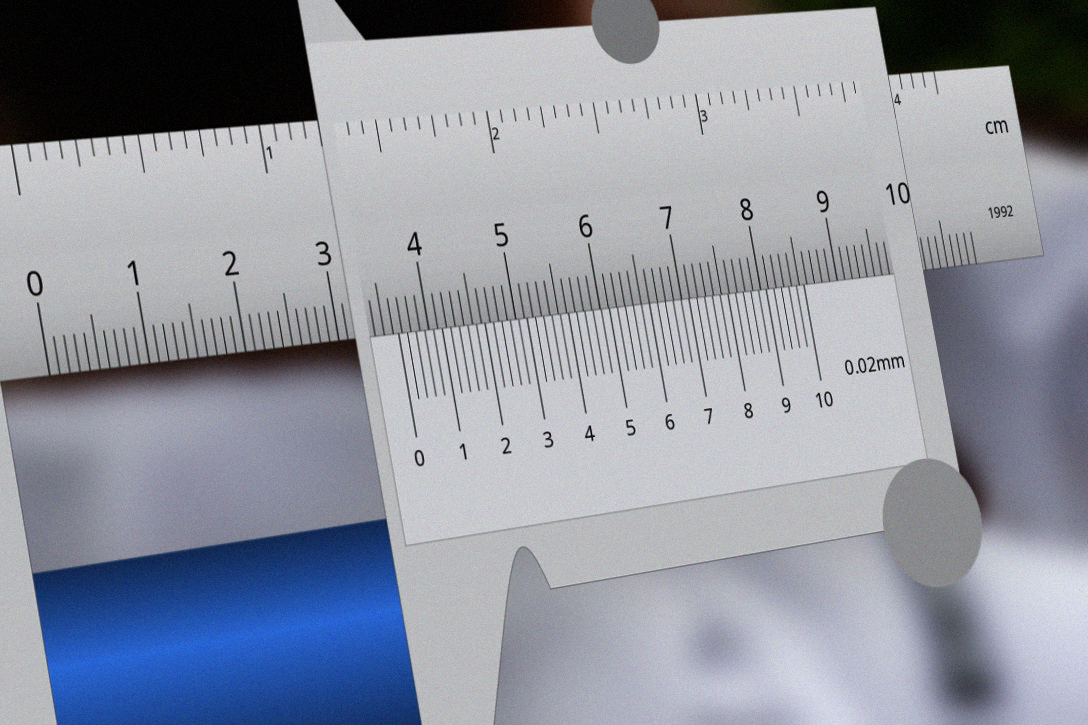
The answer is 36.6 mm
